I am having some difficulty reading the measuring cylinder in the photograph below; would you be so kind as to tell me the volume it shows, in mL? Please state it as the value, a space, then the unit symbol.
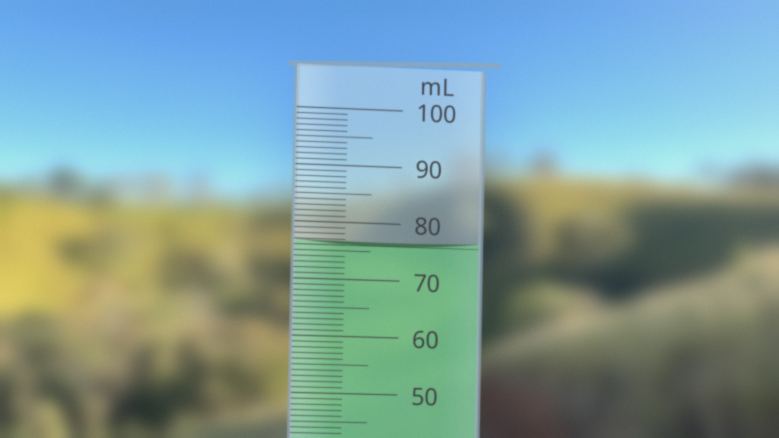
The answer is 76 mL
